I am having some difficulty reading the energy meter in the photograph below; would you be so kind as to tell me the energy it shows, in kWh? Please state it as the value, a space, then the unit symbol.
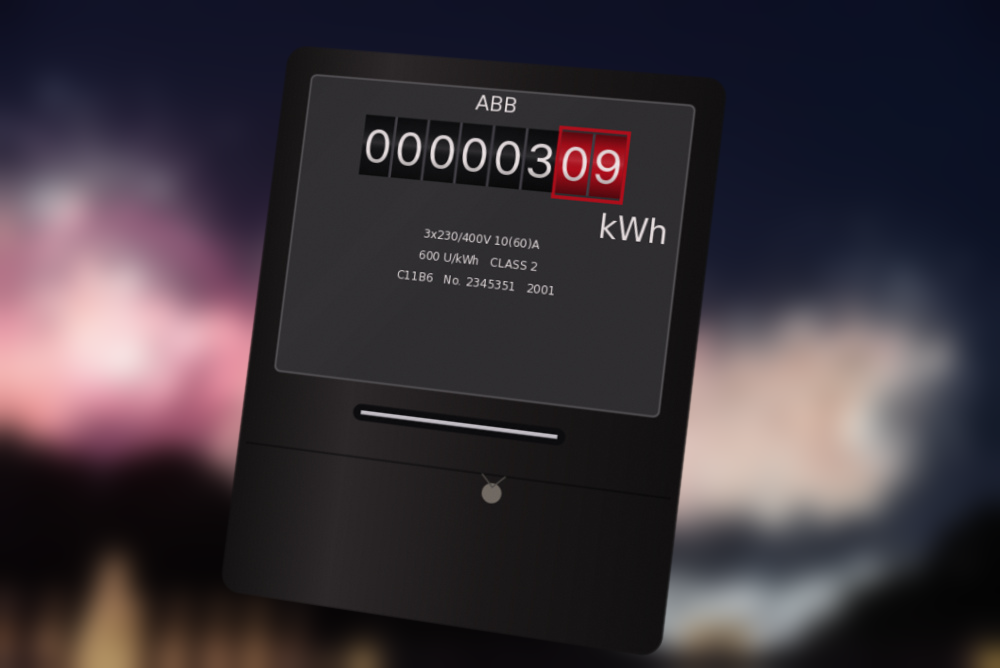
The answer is 3.09 kWh
